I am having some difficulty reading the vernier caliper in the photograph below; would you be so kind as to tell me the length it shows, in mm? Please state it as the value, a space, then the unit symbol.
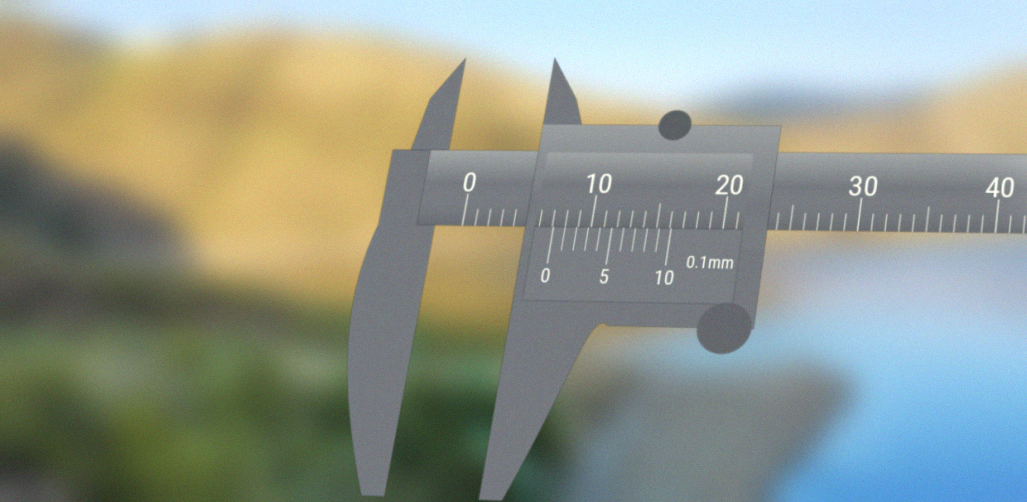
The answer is 7.1 mm
